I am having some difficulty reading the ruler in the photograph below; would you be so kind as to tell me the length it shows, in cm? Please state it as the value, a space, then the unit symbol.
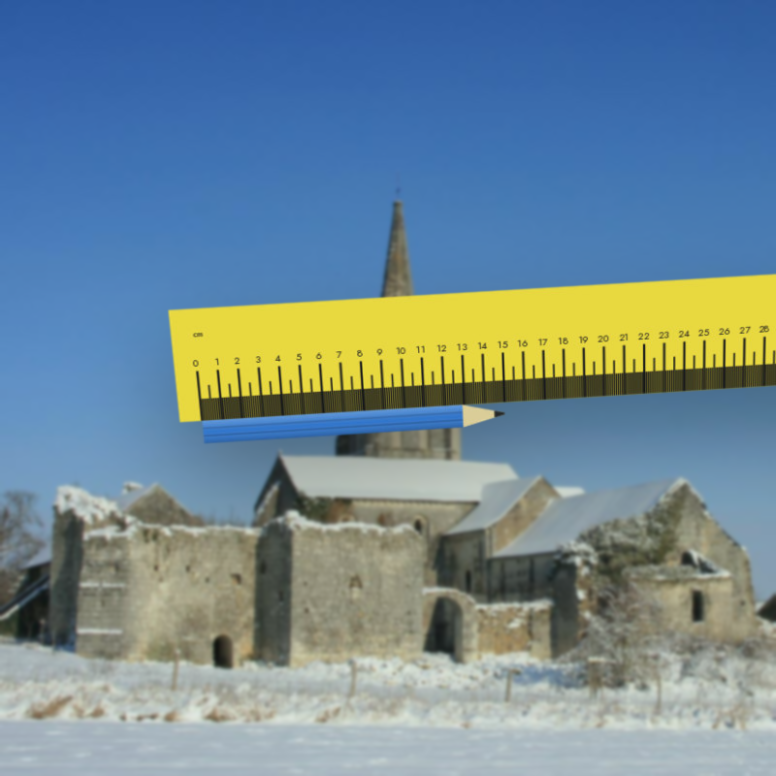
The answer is 15 cm
